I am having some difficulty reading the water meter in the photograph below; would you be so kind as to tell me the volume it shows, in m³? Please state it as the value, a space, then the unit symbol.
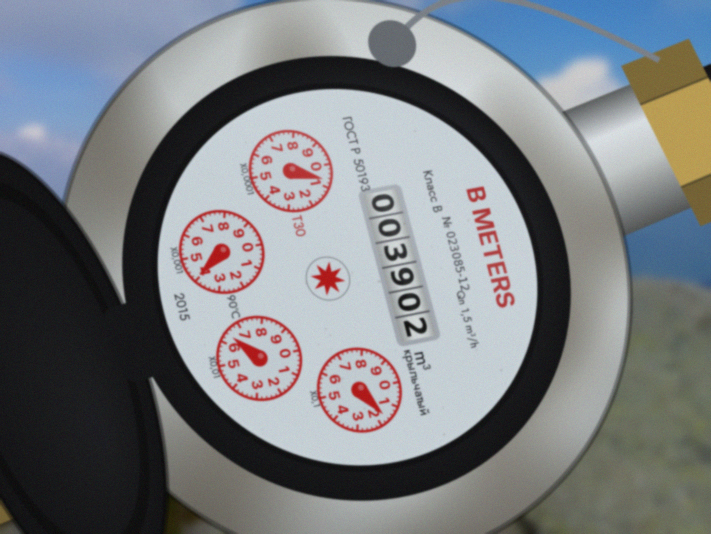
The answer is 3902.1640 m³
